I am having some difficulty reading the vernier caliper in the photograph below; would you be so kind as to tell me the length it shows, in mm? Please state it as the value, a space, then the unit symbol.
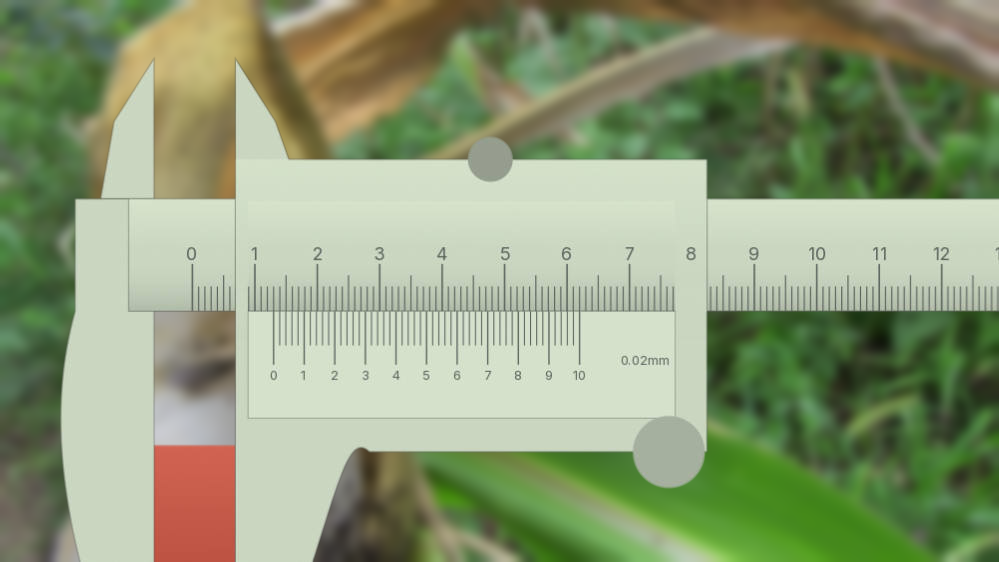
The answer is 13.0 mm
